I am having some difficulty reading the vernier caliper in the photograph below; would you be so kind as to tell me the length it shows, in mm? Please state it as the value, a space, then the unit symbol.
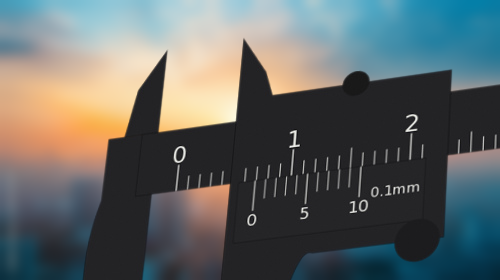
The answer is 6.9 mm
